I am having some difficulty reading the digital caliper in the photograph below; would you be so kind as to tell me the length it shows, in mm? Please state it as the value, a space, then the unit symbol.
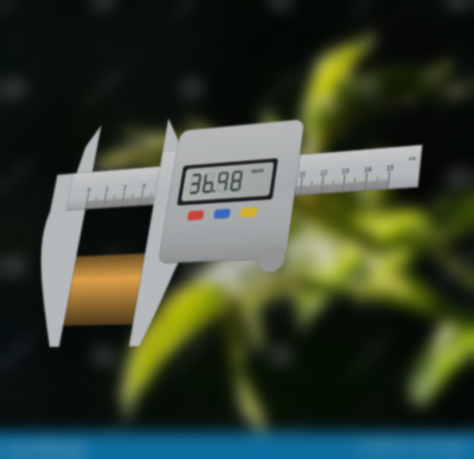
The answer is 36.98 mm
